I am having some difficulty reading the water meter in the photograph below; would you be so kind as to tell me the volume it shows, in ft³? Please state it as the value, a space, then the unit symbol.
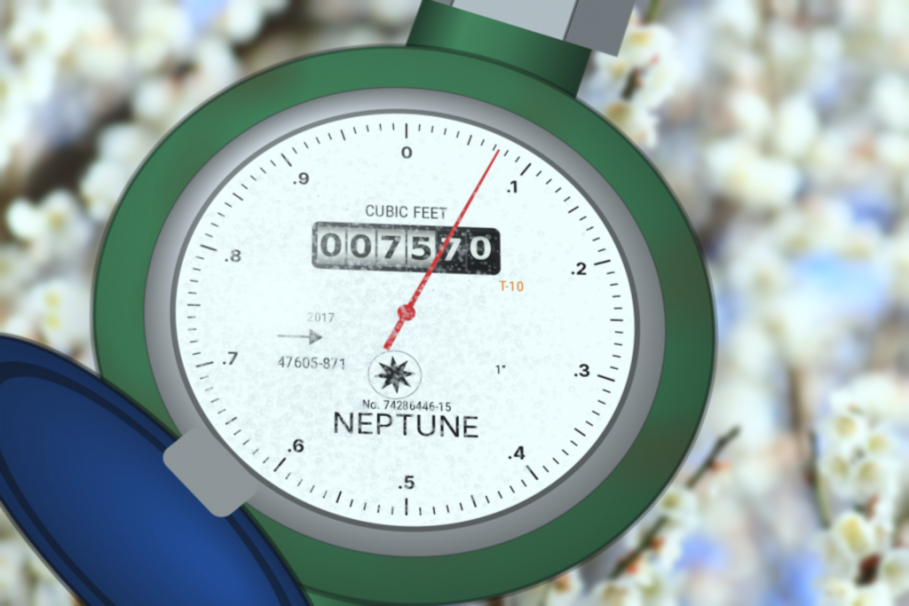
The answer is 7570.07 ft³
